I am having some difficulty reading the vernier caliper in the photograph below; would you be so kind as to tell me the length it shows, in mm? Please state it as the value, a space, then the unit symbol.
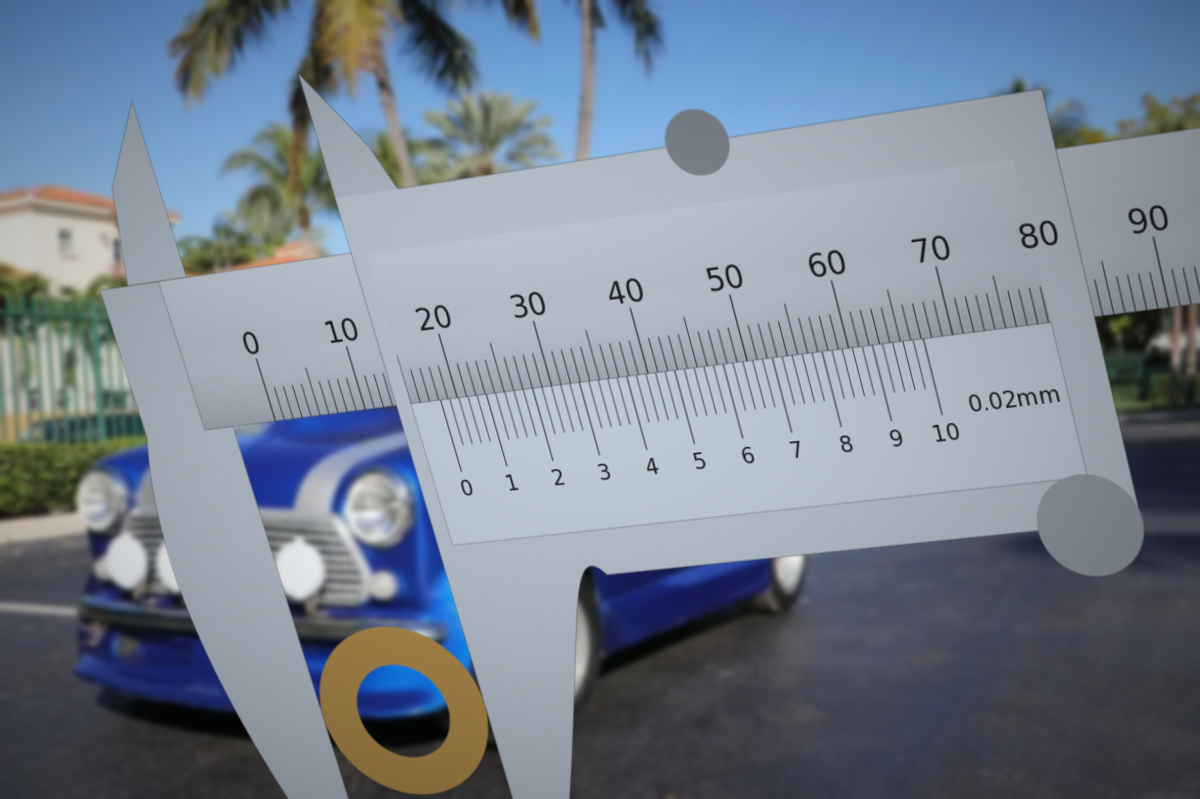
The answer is 18.2 mm
